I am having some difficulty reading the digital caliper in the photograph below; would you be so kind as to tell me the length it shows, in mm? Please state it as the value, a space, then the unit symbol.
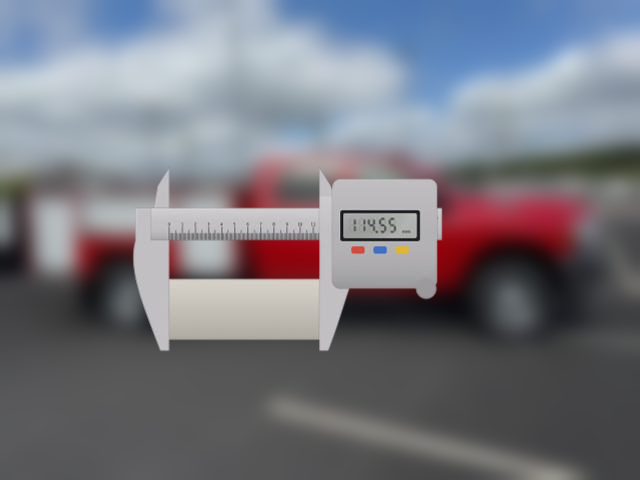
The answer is 114.55 mm
